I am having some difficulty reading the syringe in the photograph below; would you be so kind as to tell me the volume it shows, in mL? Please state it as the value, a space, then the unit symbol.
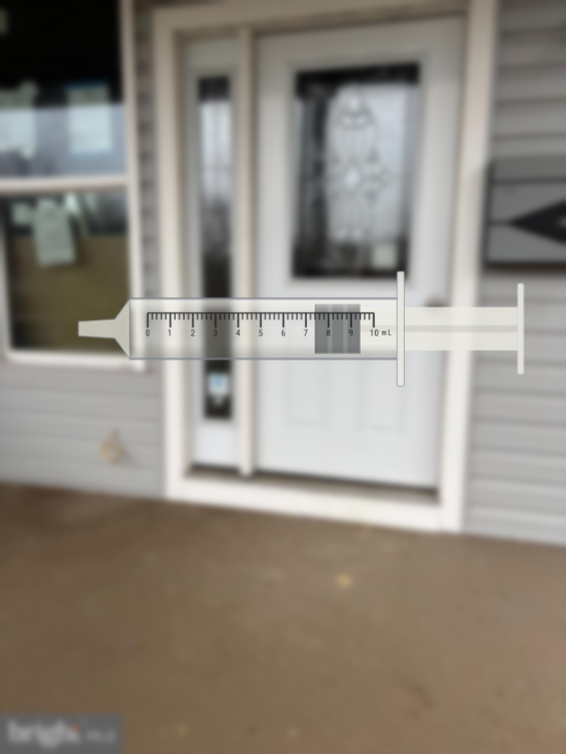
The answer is 7.4 mL
